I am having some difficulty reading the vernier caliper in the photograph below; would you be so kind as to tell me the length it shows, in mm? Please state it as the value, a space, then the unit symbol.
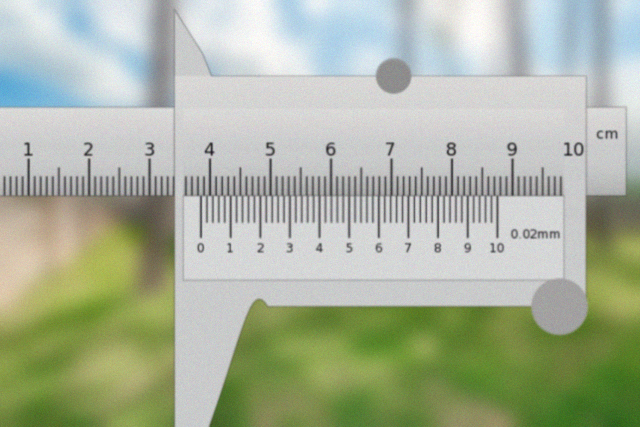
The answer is 38.5 mm
